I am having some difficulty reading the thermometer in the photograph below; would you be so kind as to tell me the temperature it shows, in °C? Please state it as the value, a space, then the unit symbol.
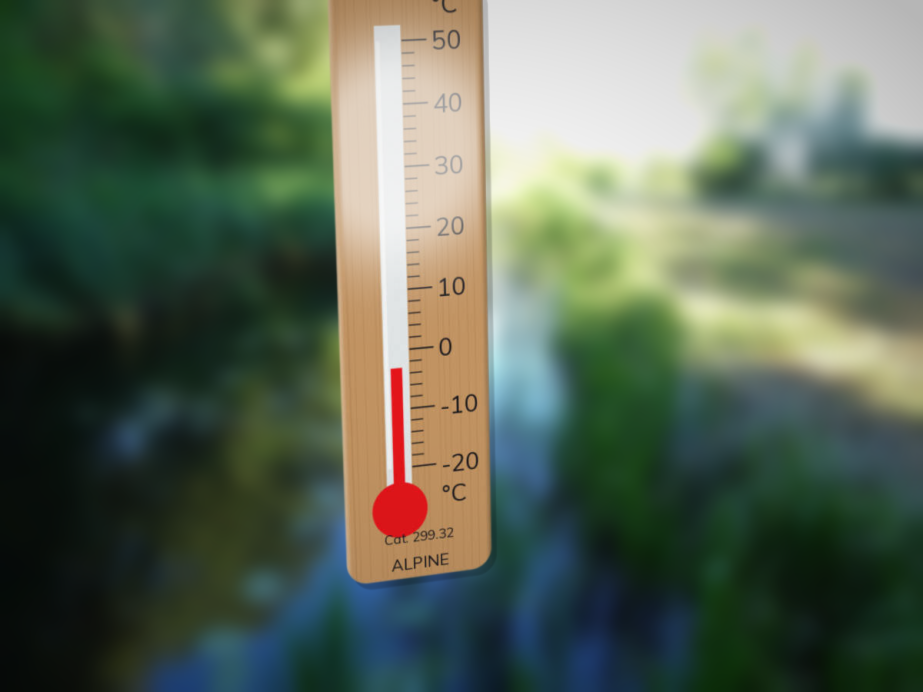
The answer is -3 °C
